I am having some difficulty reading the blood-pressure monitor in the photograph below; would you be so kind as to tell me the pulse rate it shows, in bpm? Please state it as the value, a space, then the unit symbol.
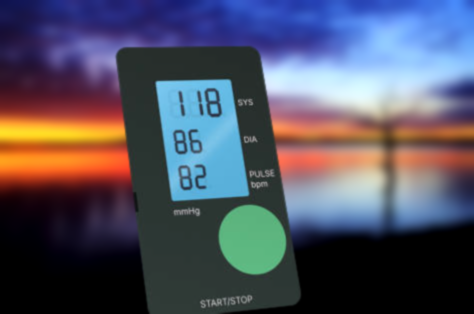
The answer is 82 bpm
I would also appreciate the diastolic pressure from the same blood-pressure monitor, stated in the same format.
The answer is 86 mmHg
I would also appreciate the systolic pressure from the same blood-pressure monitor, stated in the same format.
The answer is 118 mmHg
